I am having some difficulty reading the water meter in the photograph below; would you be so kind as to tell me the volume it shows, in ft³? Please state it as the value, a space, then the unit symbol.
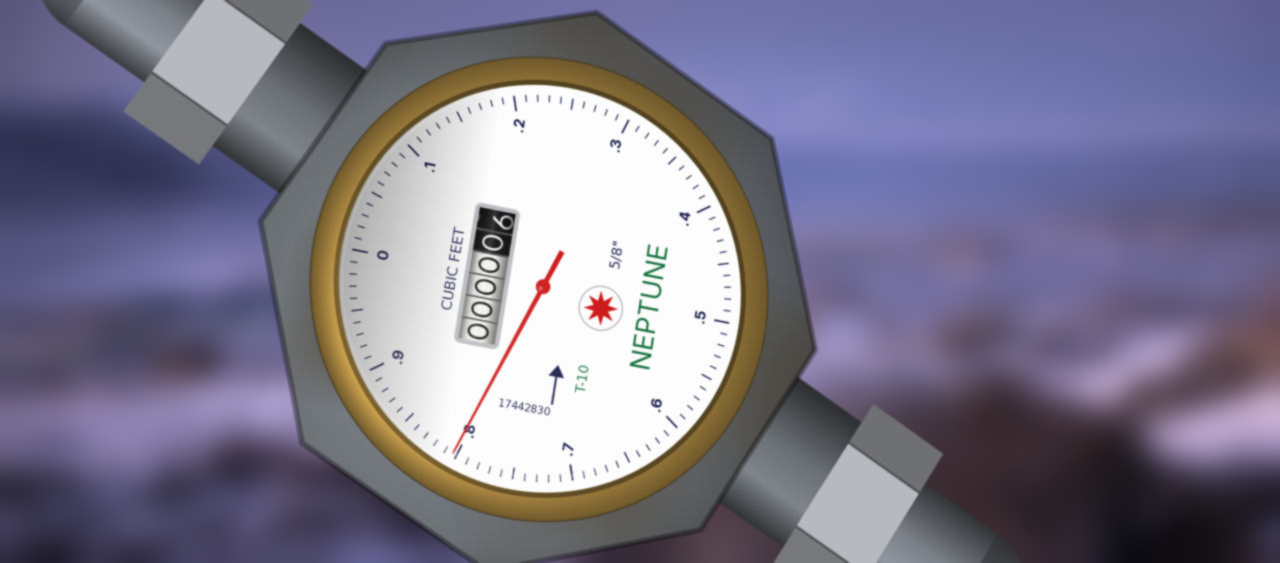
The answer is 5.80 ft³
